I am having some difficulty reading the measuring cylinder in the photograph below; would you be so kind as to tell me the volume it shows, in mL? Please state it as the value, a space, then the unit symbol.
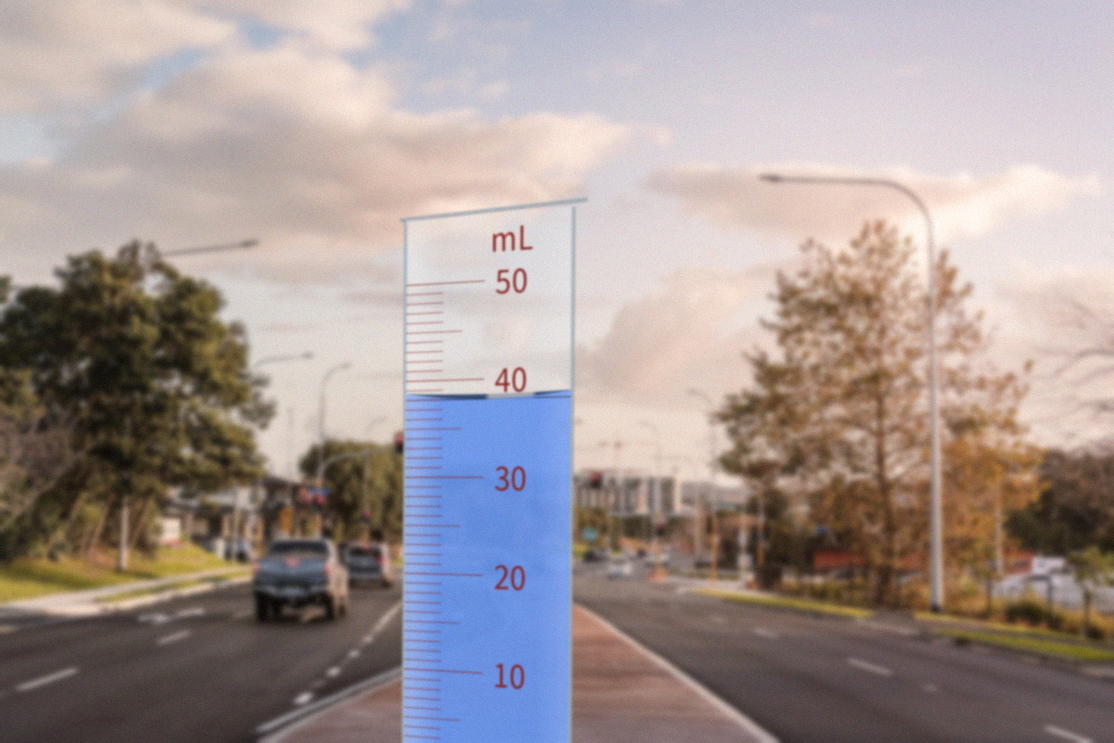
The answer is 38 mL
